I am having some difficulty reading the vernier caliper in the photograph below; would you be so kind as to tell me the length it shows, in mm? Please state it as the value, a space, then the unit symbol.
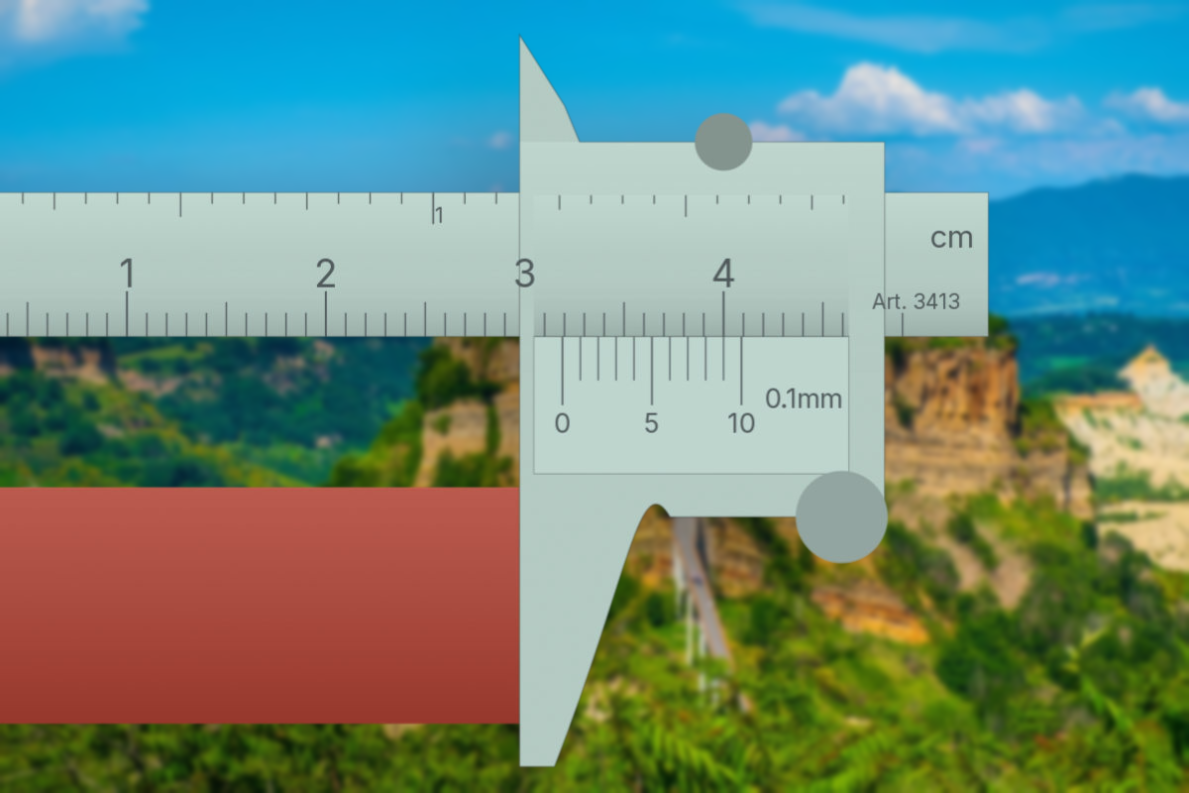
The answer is 31.9 mm
